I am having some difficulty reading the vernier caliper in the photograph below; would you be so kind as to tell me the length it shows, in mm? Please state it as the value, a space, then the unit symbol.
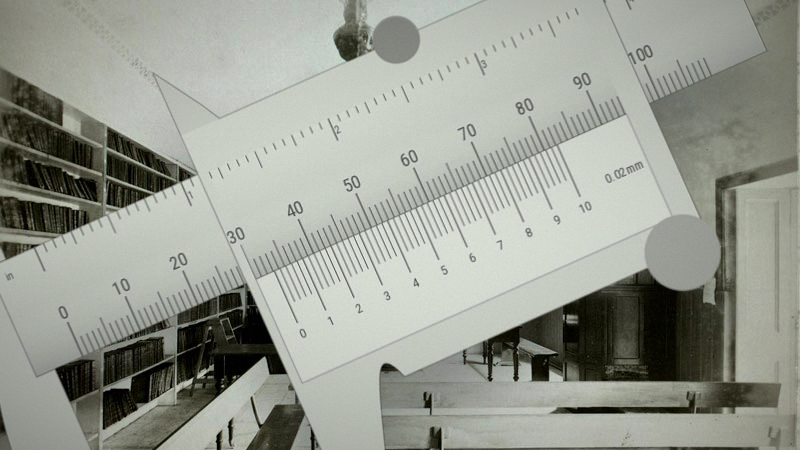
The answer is 33.2 mm
